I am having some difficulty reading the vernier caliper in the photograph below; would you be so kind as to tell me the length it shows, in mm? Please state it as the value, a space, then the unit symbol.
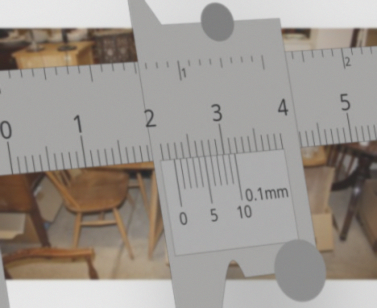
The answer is 22.6 mm
